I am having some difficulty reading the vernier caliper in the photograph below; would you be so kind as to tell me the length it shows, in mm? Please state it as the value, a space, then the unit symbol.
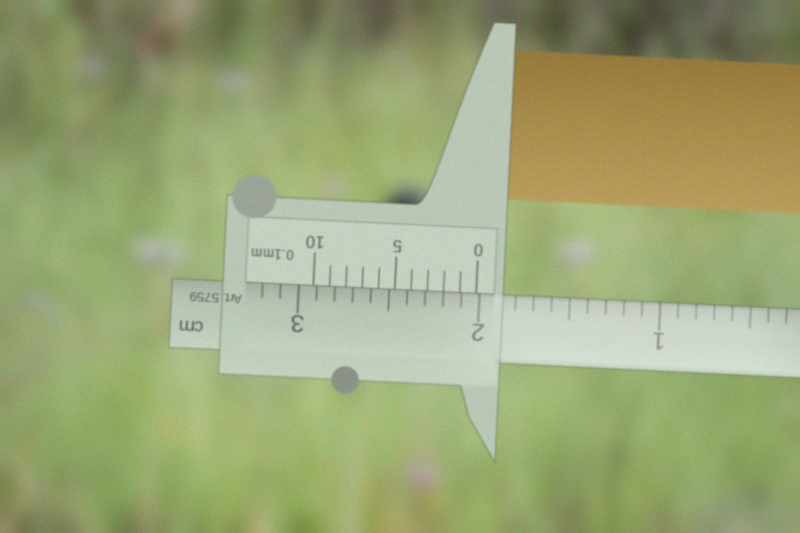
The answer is 20.2 mm
